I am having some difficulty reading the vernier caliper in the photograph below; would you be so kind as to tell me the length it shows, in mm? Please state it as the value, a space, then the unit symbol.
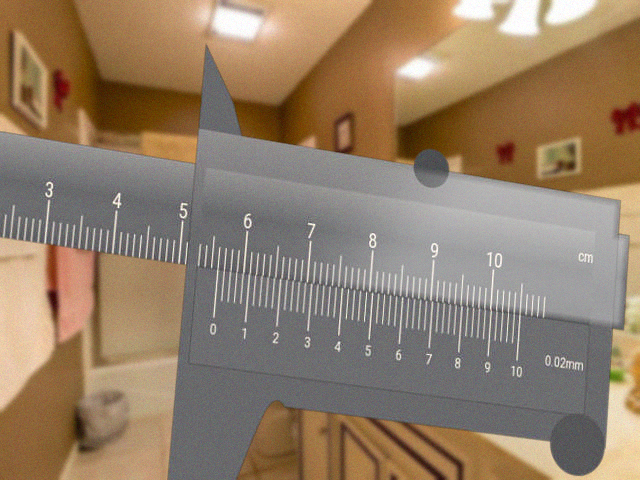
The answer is 56.0 mm
